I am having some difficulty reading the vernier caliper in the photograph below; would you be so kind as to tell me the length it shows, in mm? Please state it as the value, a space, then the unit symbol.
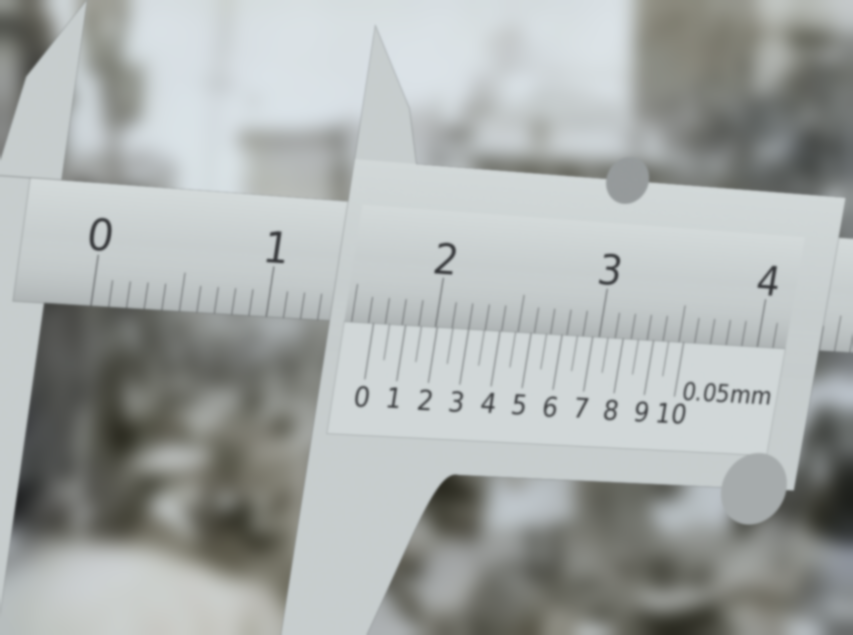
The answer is 16.3 mm
